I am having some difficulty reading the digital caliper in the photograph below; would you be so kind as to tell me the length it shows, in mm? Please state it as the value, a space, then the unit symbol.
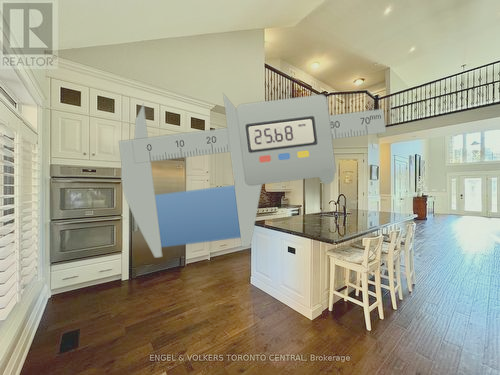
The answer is 25.68 mm
